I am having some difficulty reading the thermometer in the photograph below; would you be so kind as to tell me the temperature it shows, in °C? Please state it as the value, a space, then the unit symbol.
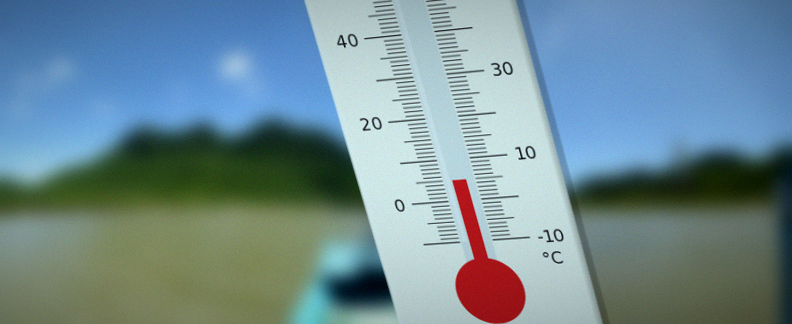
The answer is 5 °C
